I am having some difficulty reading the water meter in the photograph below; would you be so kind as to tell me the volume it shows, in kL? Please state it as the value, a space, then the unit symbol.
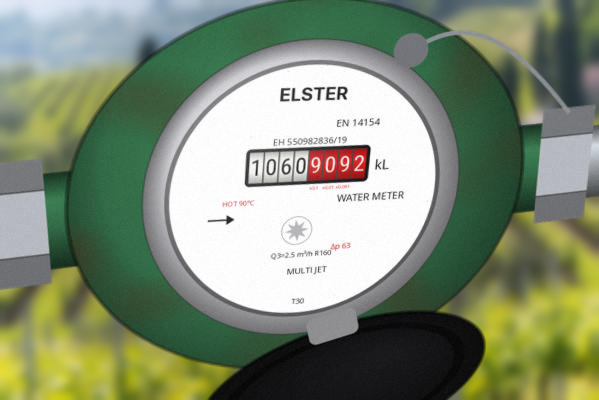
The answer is 1060.9092 kL
